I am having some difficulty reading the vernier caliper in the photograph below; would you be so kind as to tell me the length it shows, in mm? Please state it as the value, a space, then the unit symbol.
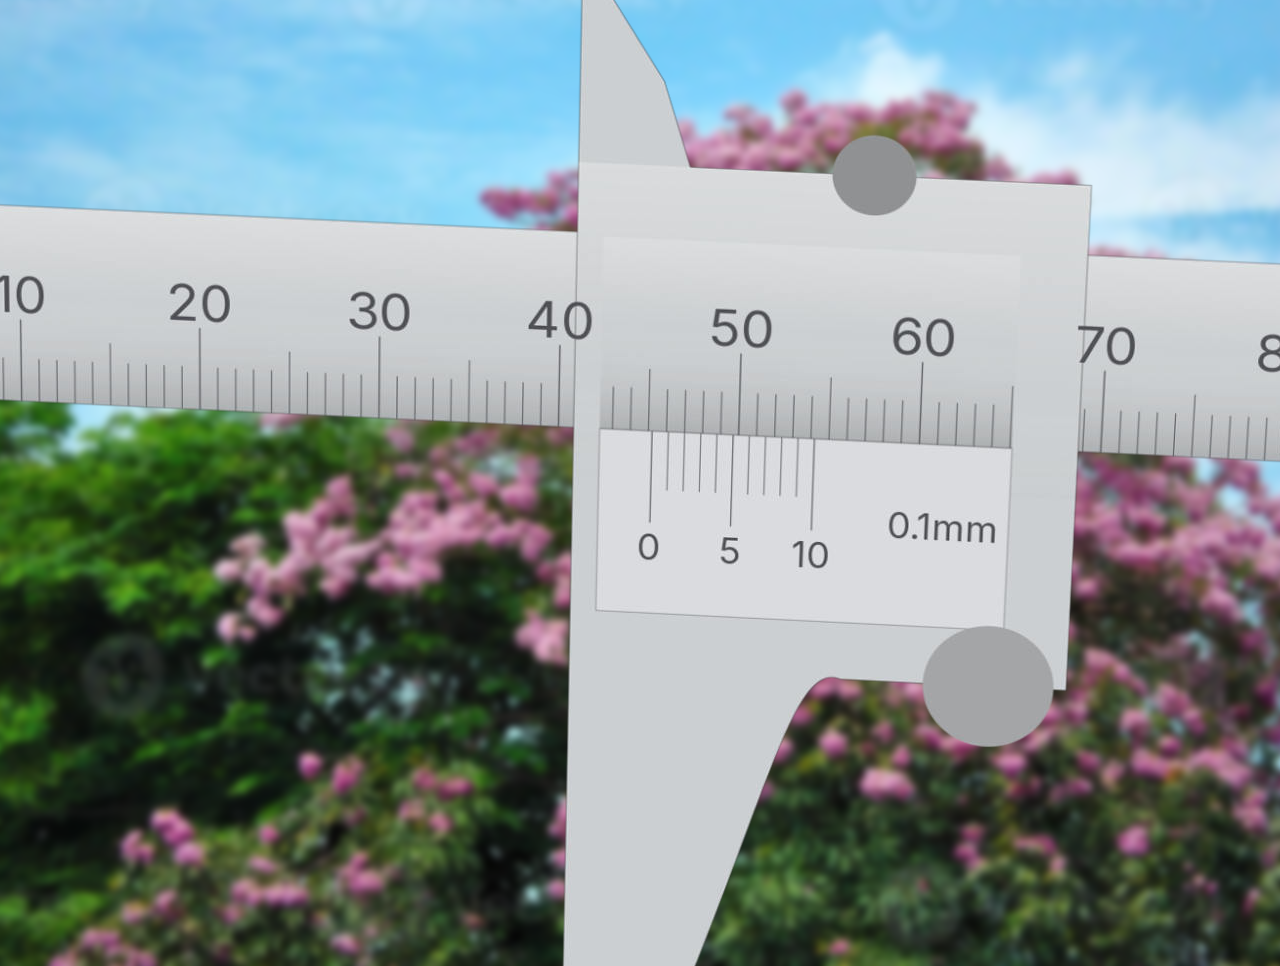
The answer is 45.2 mm
